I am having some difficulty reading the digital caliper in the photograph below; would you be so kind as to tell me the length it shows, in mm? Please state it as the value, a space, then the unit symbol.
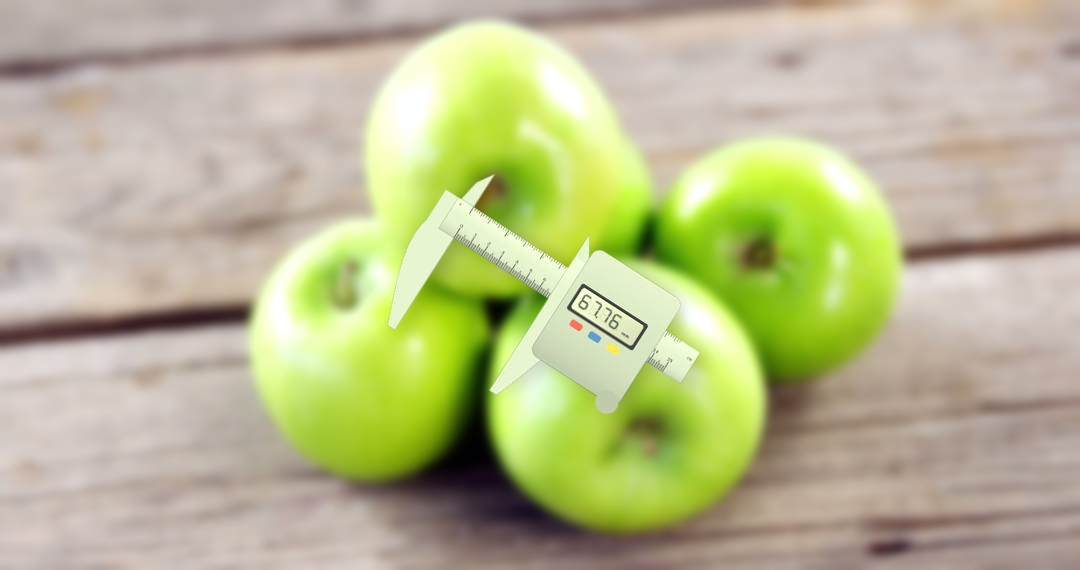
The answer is 67.76 mm
